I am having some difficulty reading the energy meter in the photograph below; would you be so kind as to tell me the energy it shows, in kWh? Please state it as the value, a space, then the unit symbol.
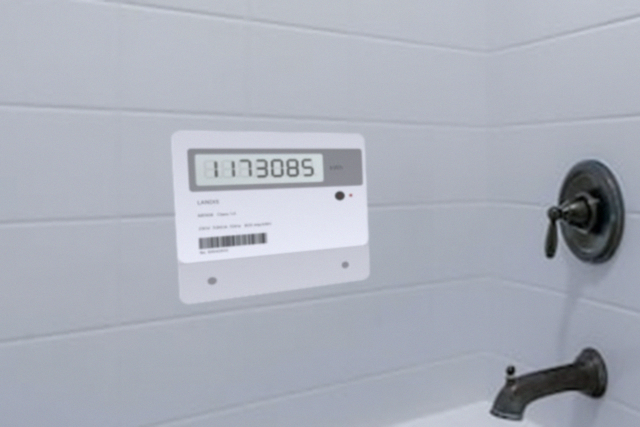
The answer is 1173085 kWh
